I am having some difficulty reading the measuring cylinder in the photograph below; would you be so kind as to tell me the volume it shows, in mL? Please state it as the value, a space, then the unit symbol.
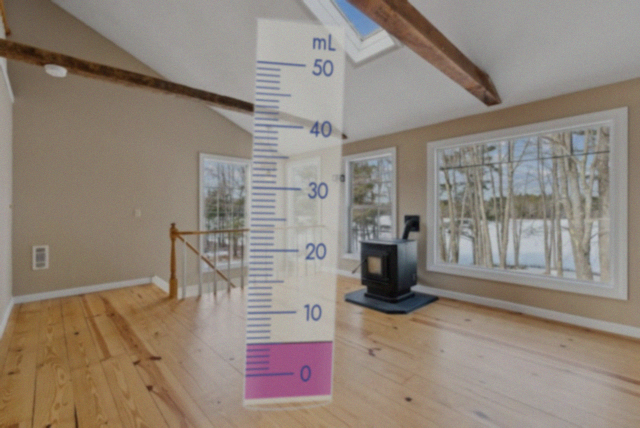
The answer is 5 mL
